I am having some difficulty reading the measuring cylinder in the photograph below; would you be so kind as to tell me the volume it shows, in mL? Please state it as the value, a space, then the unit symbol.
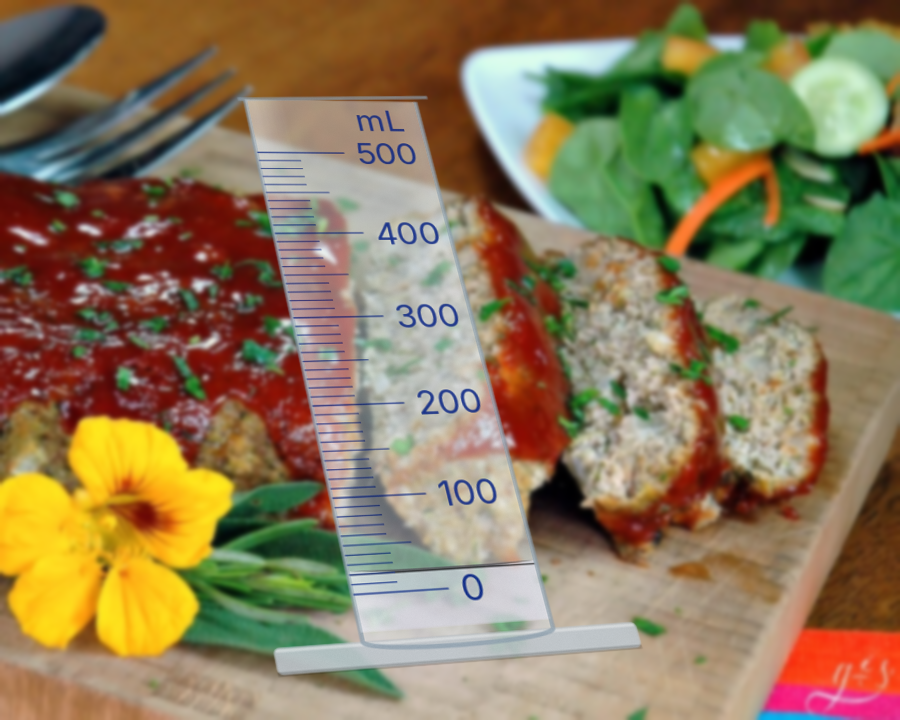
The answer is 20 mL
